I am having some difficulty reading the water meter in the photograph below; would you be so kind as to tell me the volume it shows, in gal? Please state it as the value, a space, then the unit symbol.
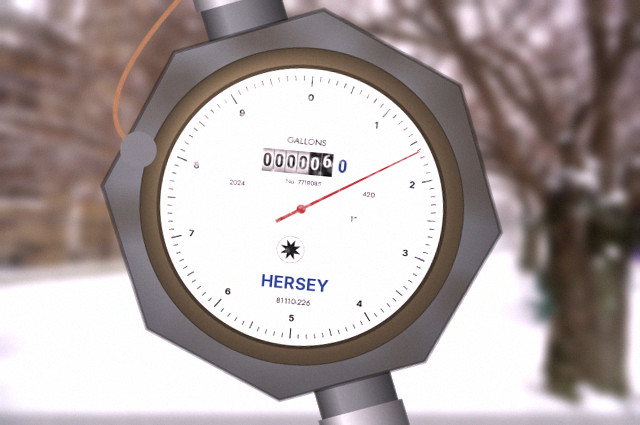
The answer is 61.6 gal
